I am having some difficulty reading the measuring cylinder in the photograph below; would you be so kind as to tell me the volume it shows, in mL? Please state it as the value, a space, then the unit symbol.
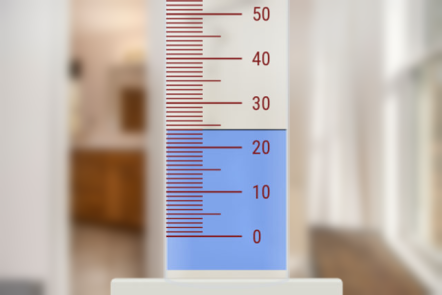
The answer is 24 mL
